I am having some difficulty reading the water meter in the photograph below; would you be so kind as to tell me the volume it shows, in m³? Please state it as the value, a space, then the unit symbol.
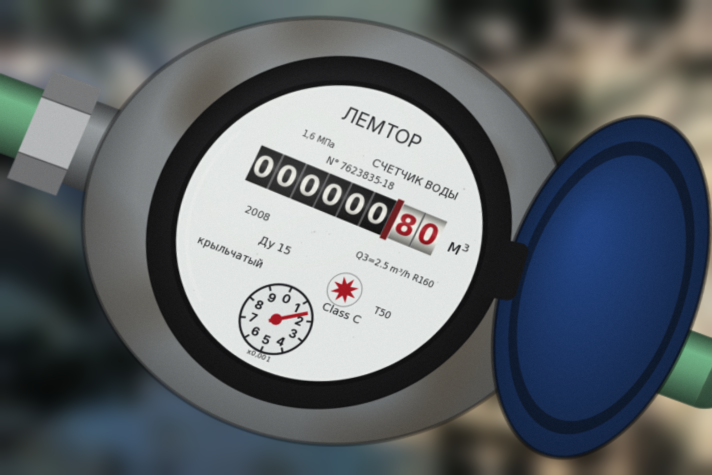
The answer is 0.801 m³
